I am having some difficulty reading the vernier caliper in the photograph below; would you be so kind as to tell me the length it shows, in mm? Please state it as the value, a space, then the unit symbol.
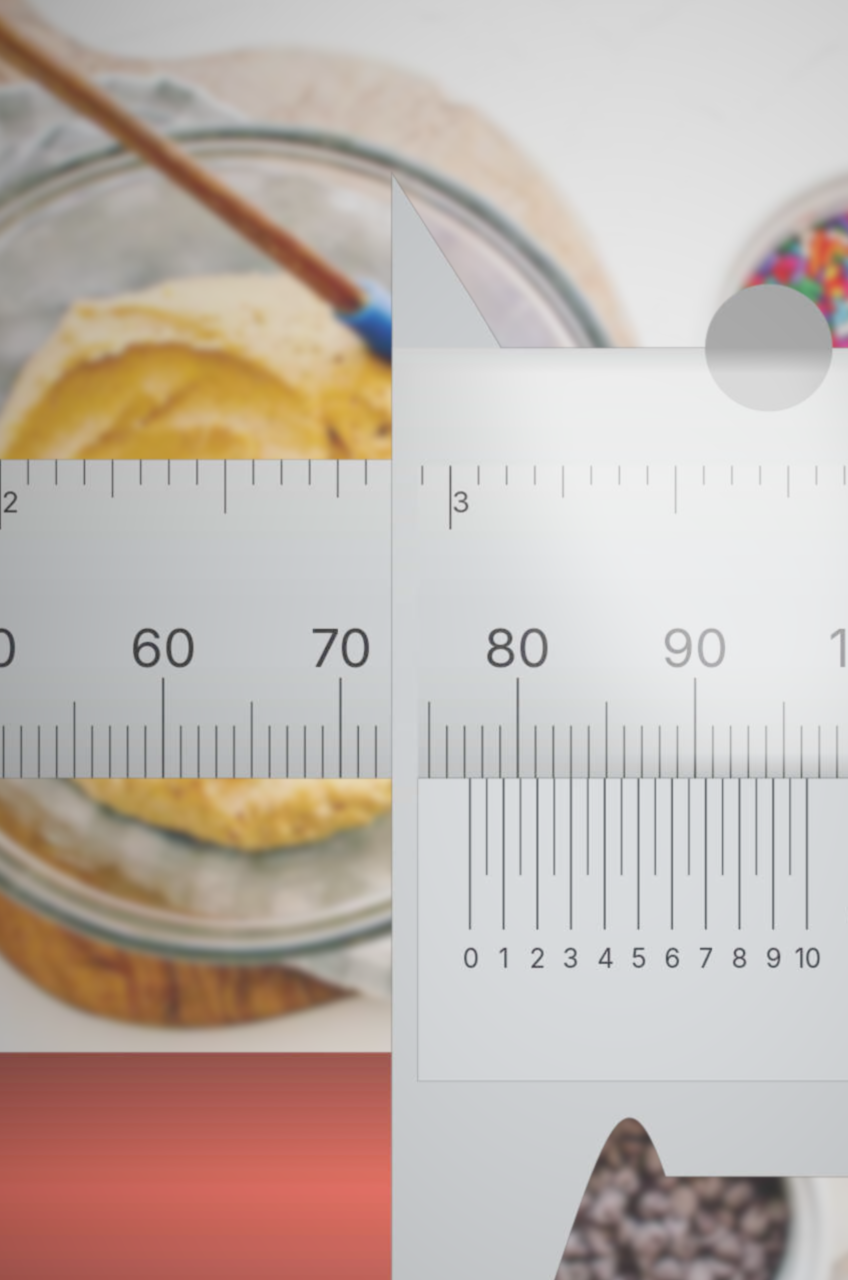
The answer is 77.3 mm
